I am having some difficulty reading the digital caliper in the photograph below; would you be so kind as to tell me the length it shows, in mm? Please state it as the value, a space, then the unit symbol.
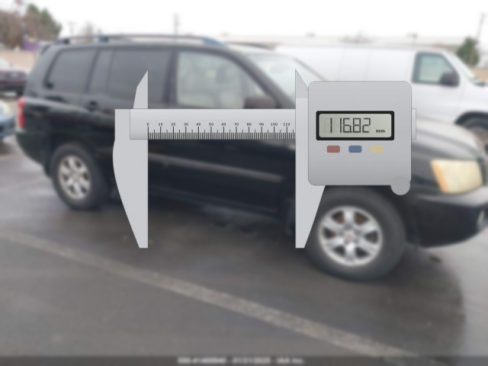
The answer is 116.82 mm
